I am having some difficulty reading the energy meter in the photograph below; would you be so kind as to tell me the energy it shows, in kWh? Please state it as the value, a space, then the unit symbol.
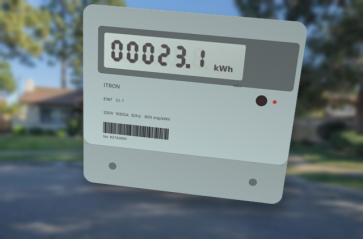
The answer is 23.1 kWh
